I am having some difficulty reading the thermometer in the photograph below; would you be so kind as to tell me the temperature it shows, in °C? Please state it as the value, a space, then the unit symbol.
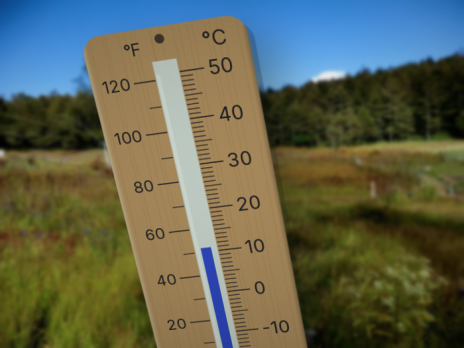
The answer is 11 °C
